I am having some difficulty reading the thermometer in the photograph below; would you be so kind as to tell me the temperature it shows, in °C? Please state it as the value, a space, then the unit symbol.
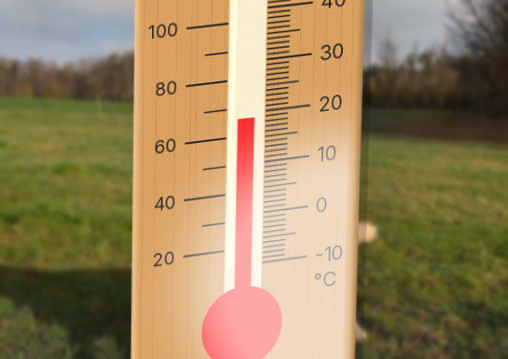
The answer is 19 °C
